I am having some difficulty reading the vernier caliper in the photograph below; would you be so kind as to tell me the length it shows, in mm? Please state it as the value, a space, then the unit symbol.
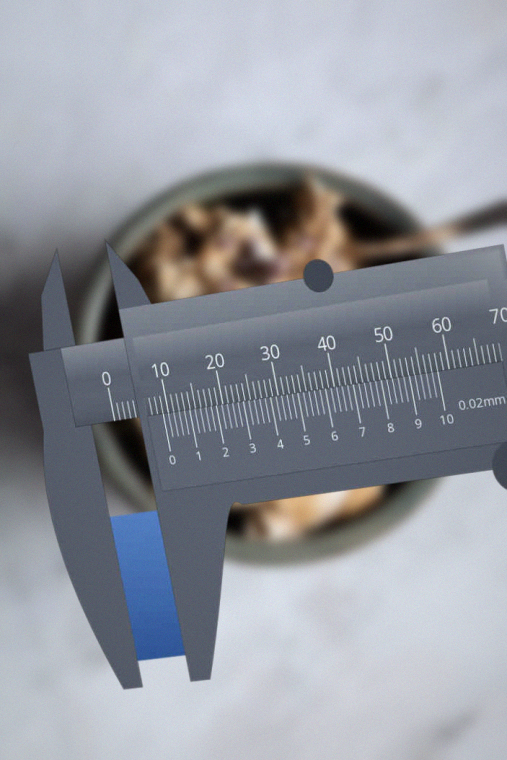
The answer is 9.0 mm
